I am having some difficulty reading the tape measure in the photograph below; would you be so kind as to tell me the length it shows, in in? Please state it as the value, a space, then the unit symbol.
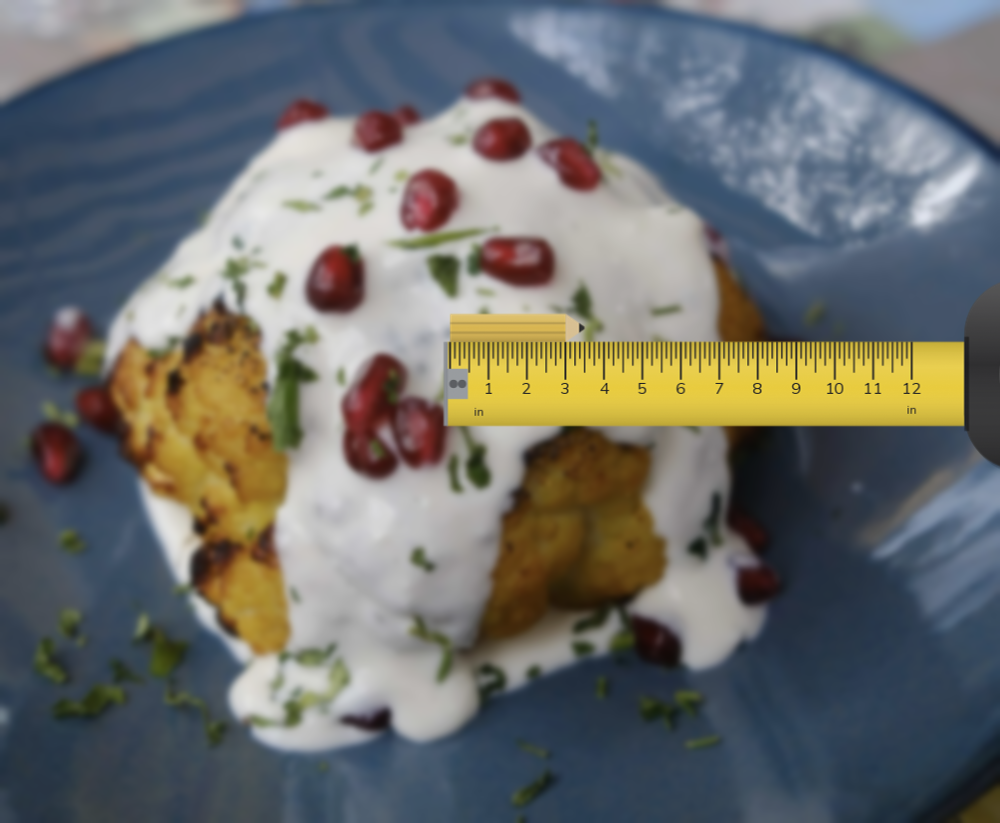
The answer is 3.5 in
